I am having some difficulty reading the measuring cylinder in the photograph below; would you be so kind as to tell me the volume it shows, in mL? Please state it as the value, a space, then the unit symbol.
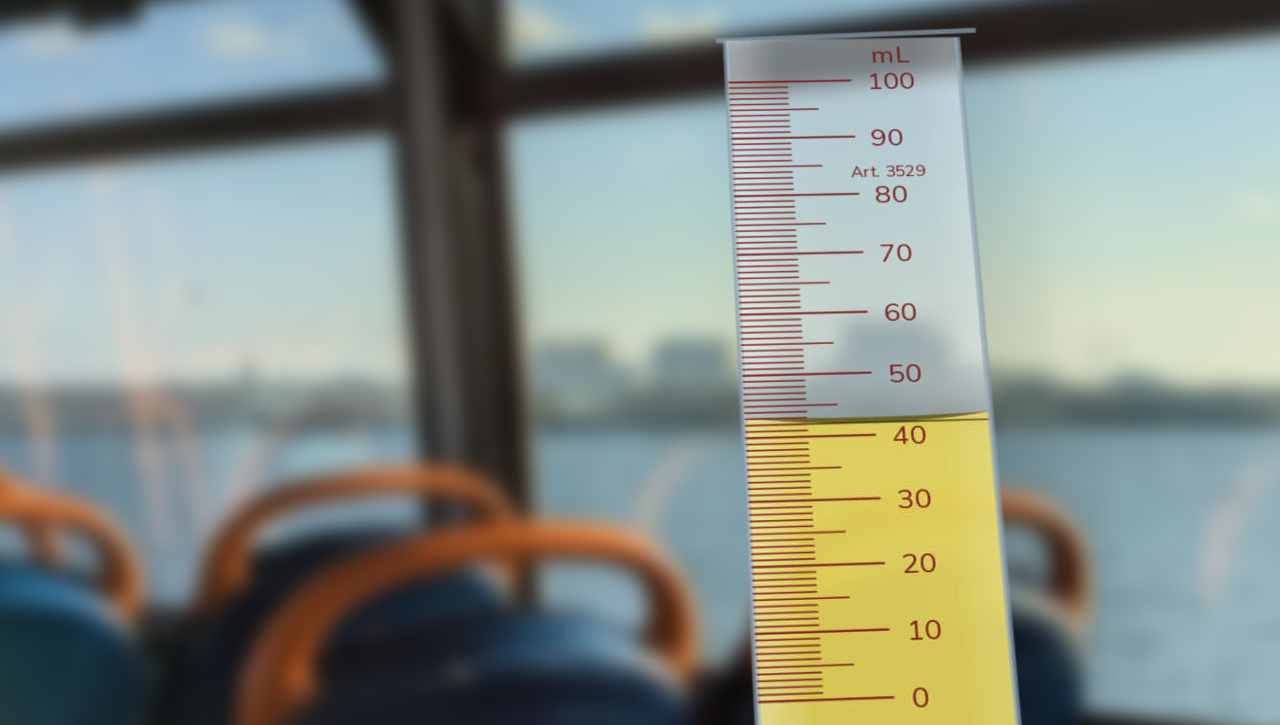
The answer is 42 mL
